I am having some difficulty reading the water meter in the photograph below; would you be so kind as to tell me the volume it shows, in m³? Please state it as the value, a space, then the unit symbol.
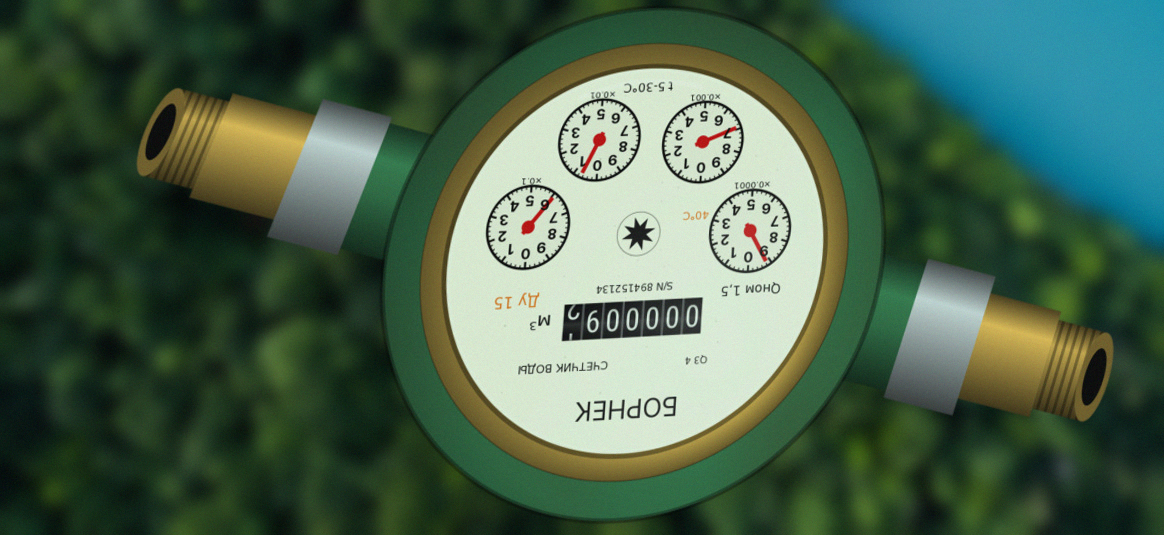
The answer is 91.6069 m³
